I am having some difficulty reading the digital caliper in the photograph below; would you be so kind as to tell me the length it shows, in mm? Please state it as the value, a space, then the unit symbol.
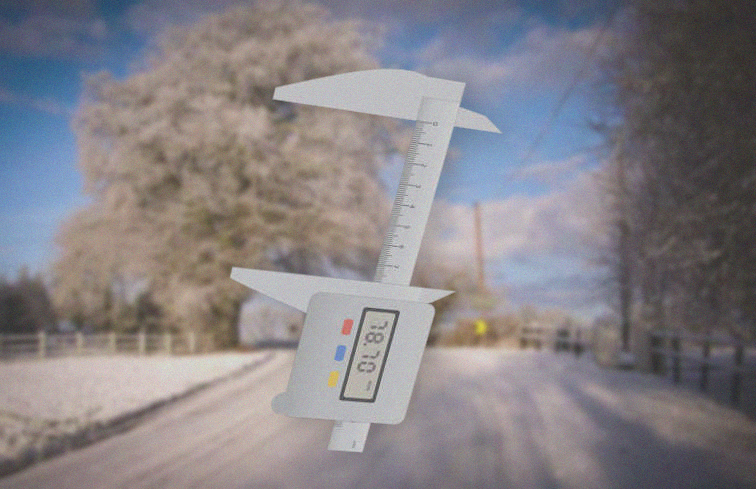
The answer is 78.70 mm
